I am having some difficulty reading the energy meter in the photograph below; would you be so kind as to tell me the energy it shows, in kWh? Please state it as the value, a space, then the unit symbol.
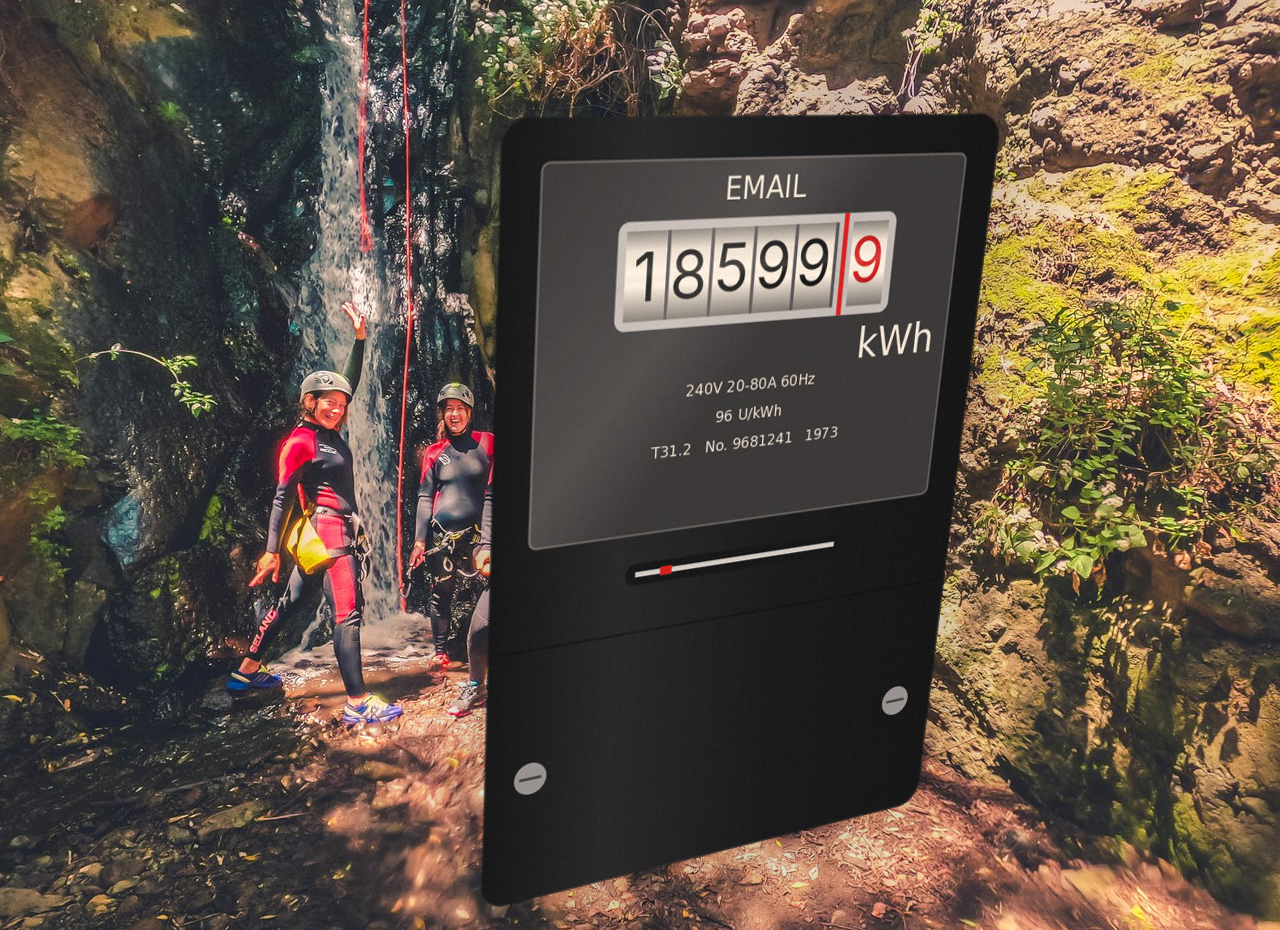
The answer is 18599.9 kWh
